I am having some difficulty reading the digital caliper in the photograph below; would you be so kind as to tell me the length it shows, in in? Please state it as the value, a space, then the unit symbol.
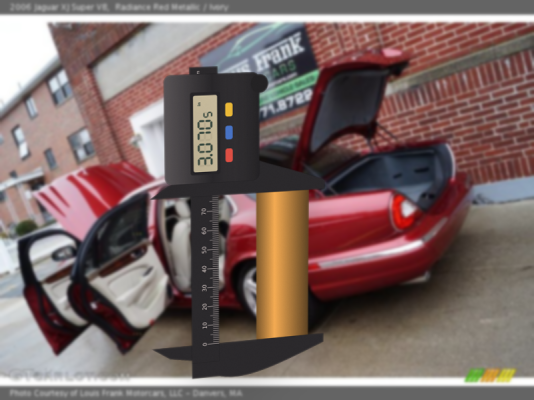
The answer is 3.0705 in
